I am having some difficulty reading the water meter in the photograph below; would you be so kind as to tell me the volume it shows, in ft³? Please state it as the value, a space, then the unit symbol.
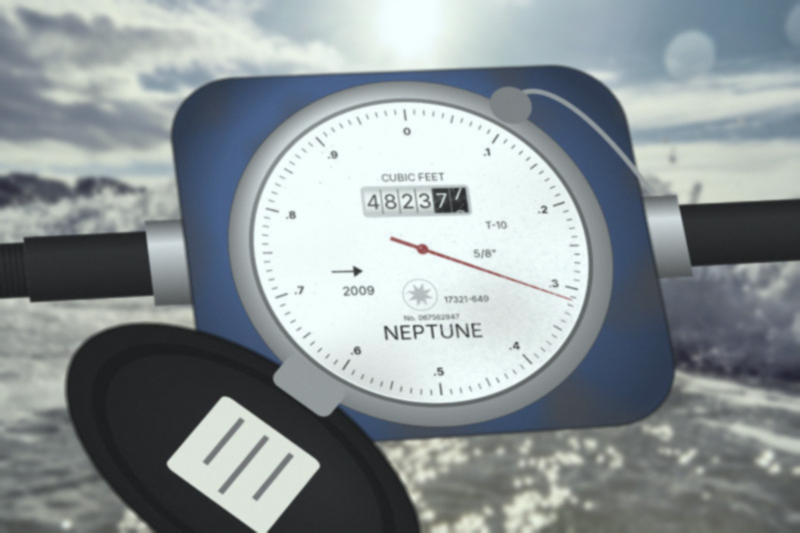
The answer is 482377.31 ft³
